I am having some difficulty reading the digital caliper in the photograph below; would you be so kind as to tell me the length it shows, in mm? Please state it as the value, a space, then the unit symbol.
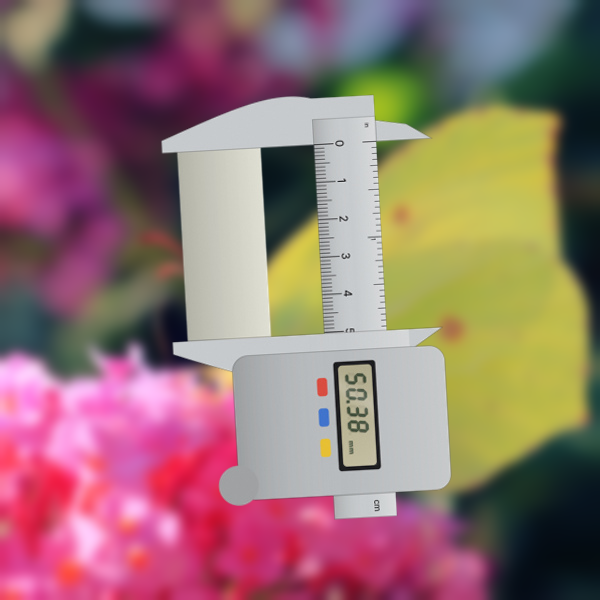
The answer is 50.38 mm
